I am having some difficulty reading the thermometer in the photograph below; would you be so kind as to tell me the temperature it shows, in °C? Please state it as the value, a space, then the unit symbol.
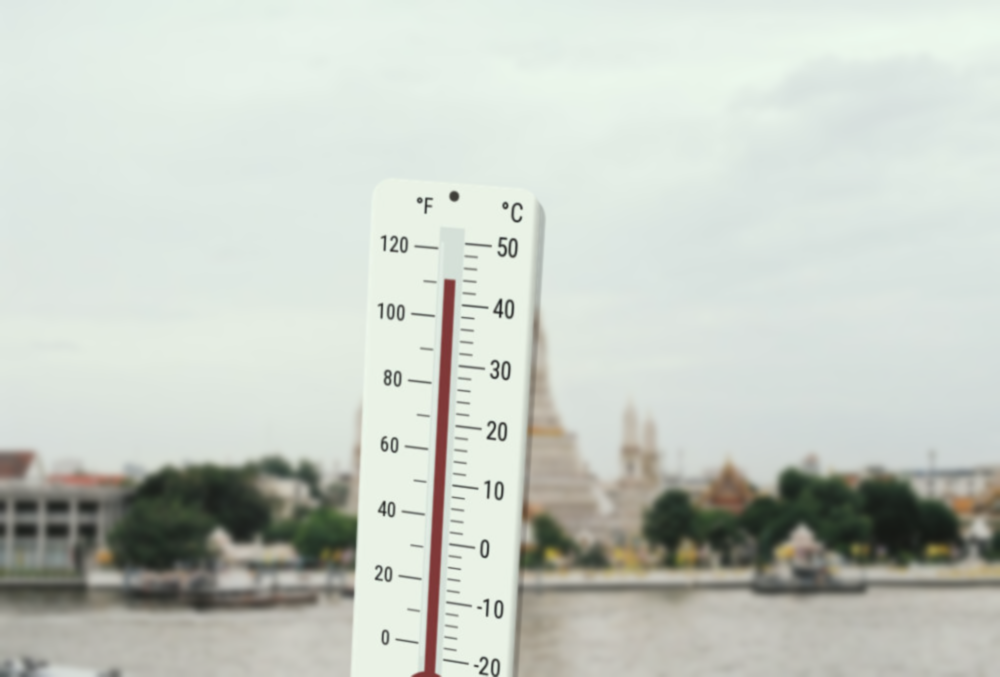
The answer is 44 °C
